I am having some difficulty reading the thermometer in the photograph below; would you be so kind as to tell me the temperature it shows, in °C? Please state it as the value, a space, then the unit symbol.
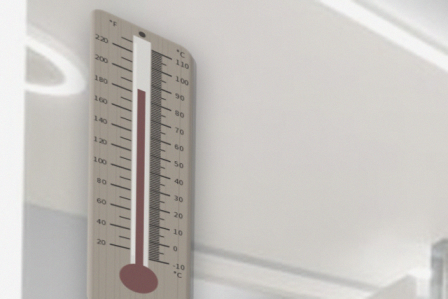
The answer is 85 °C
